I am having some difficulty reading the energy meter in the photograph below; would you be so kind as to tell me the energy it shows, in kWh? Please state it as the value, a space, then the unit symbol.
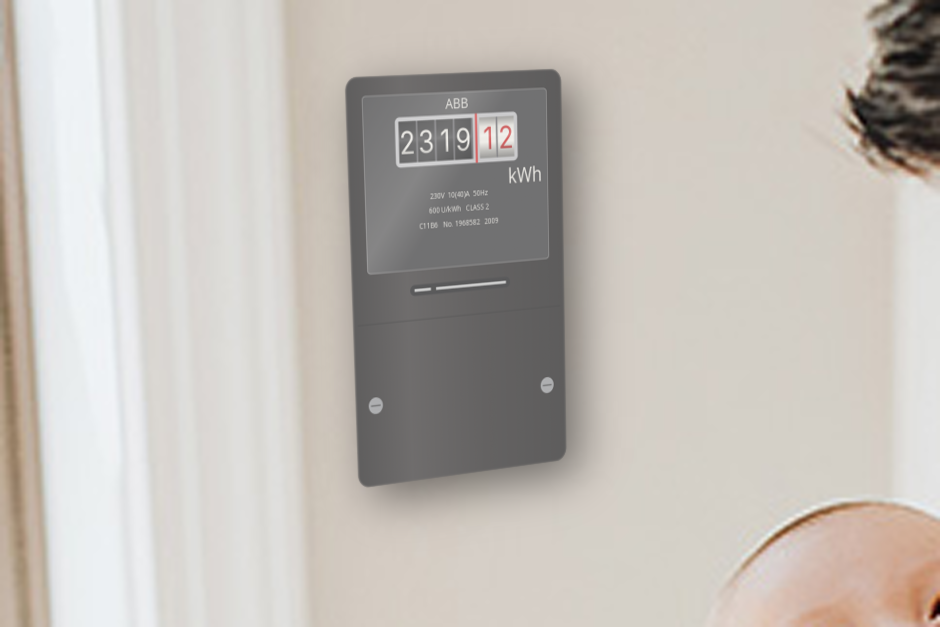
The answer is 2319.12 kWh
